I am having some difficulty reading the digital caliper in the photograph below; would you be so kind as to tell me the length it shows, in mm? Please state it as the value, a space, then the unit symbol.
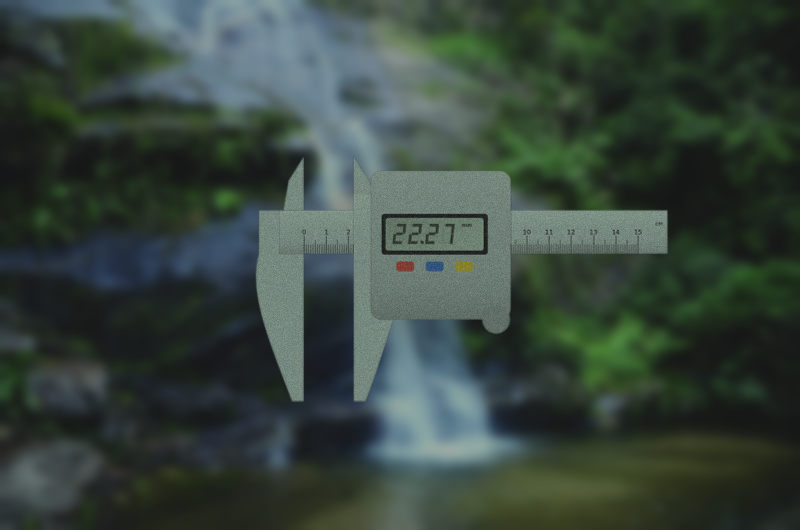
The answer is 22.27 mm
